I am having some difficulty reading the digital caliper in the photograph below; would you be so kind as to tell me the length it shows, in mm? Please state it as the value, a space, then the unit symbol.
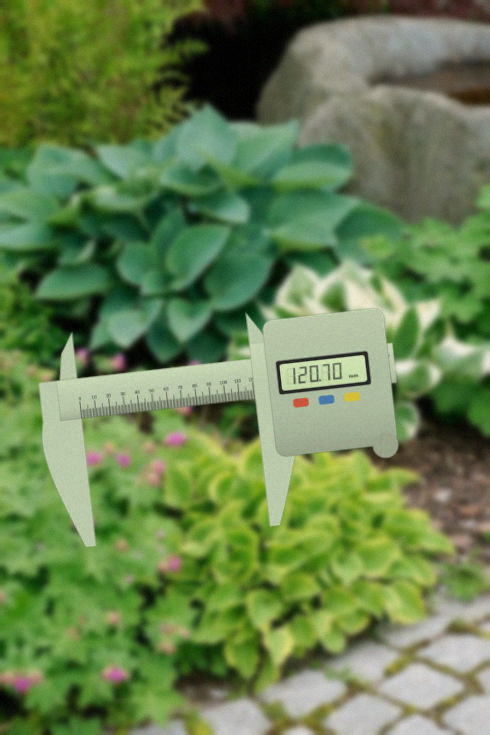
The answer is 120.70 mm
